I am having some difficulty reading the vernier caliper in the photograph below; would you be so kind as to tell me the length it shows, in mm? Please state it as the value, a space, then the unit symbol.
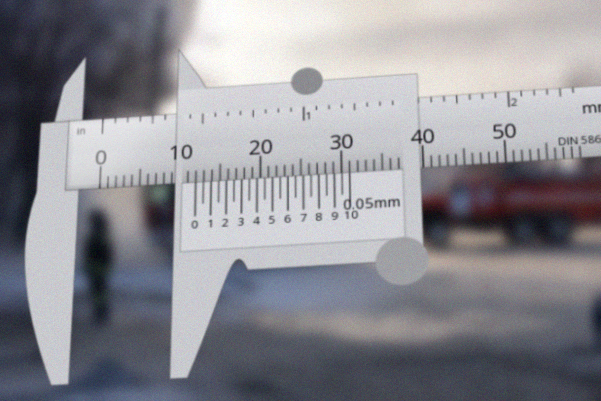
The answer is 12.0 mm
